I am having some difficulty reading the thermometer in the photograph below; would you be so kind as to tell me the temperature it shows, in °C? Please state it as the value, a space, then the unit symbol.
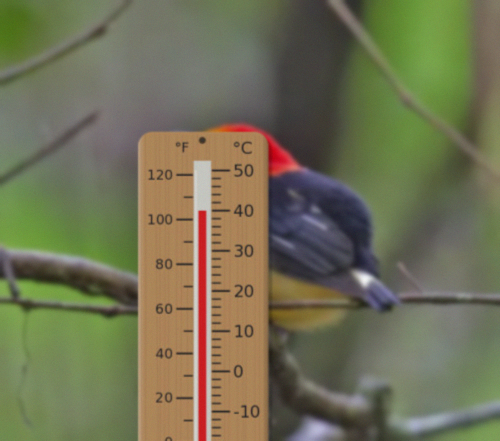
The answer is 40 °C
